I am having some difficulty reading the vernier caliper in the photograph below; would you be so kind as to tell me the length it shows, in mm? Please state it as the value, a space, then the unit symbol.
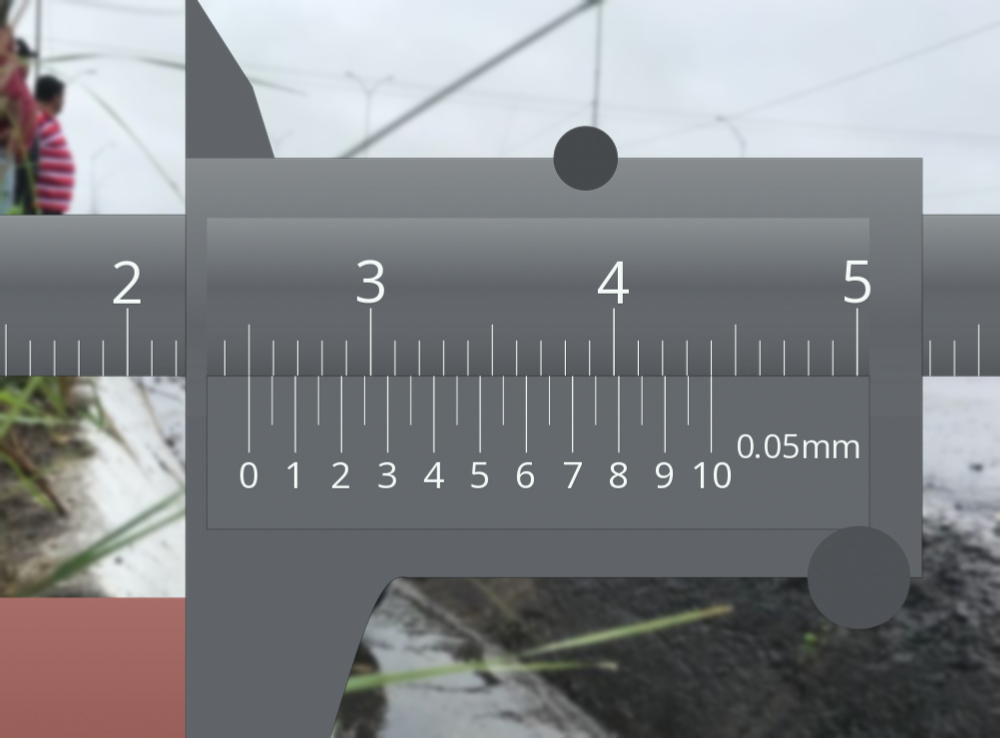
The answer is 25.00 mm
